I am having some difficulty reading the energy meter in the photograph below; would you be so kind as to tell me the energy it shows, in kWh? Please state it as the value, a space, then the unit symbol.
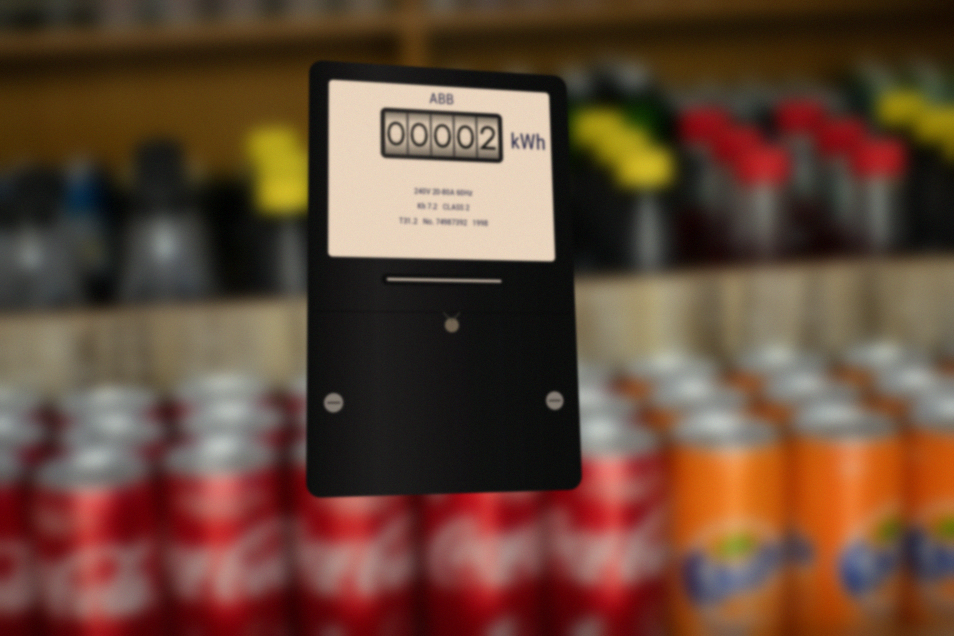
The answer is 2 kWh
